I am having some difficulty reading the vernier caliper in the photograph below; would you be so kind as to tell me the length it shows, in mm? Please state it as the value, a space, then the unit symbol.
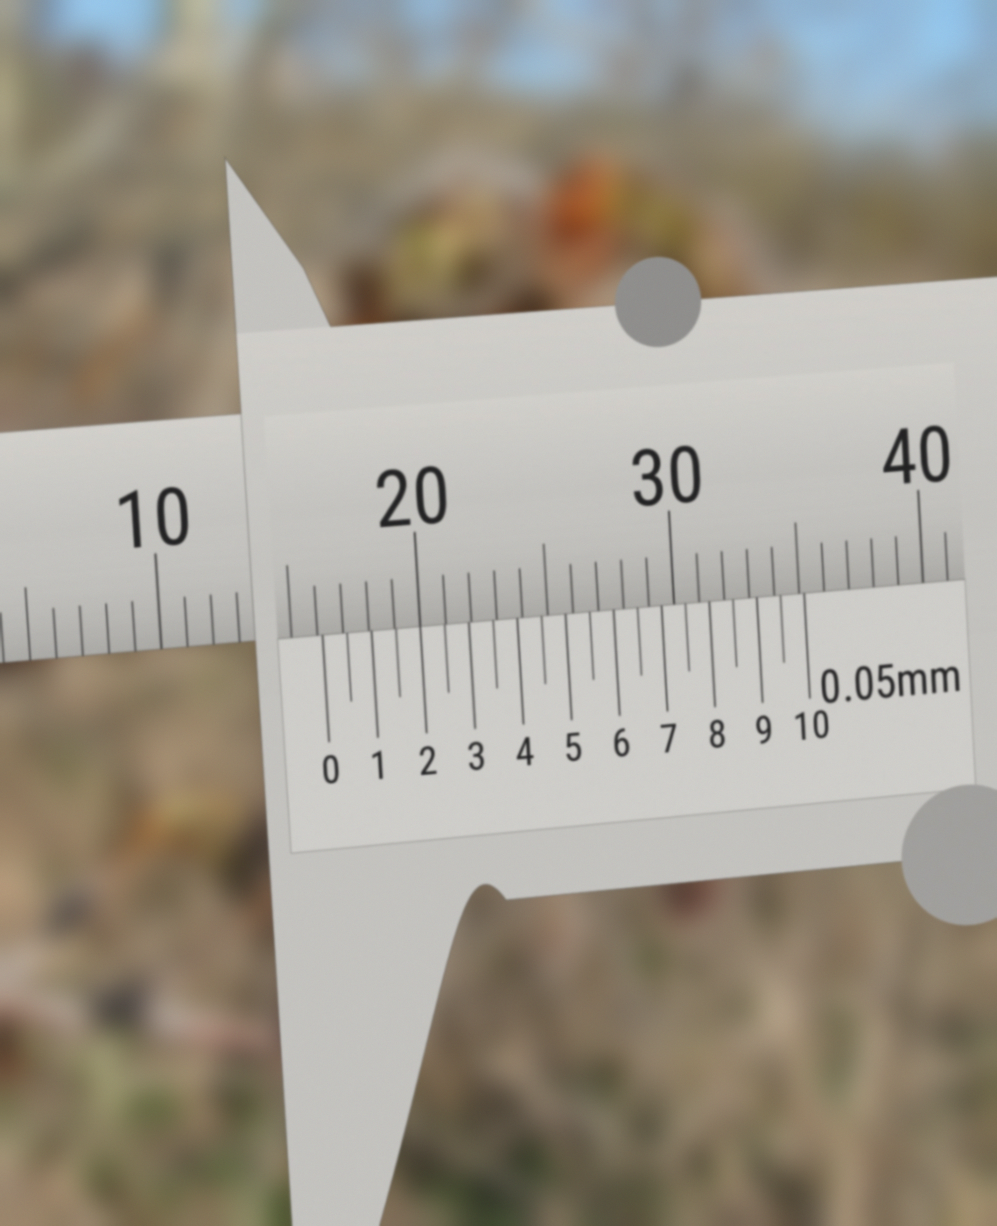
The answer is 16.2 mm
